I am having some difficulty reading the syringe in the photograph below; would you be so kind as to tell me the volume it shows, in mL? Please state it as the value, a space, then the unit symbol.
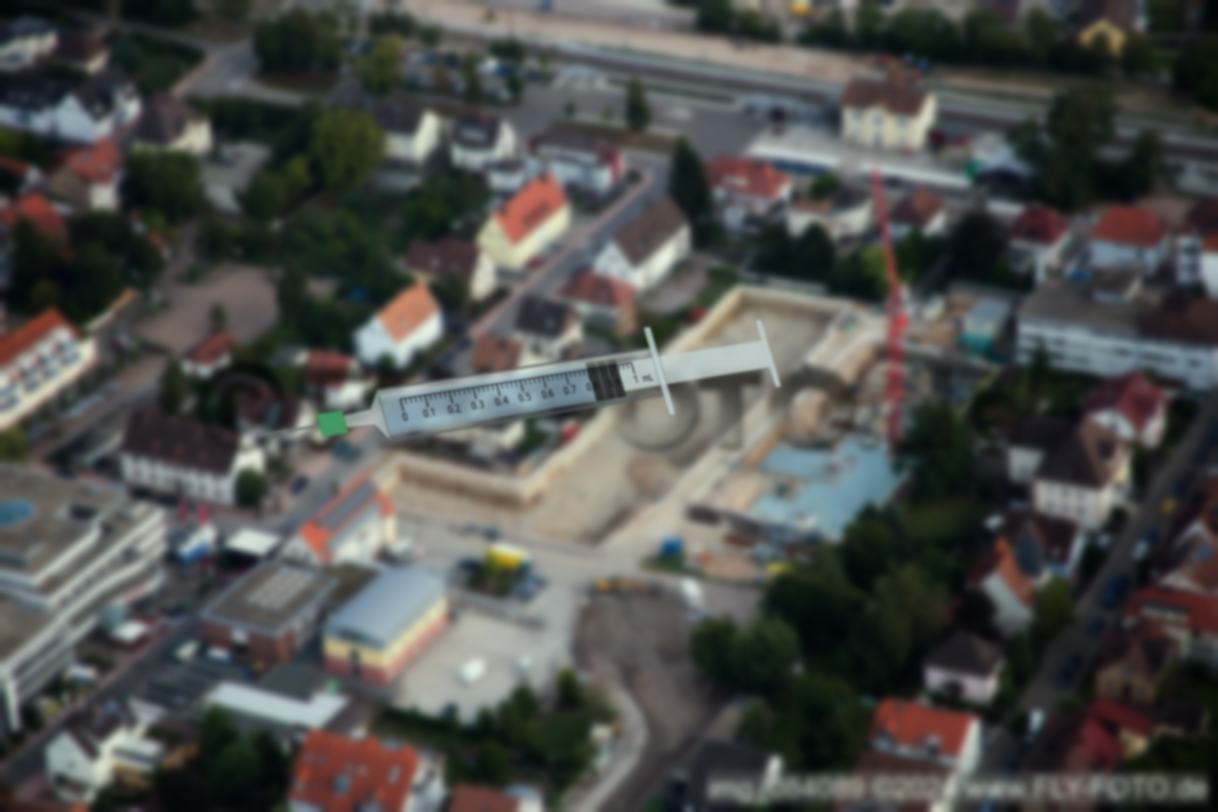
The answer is 0.8 mL
